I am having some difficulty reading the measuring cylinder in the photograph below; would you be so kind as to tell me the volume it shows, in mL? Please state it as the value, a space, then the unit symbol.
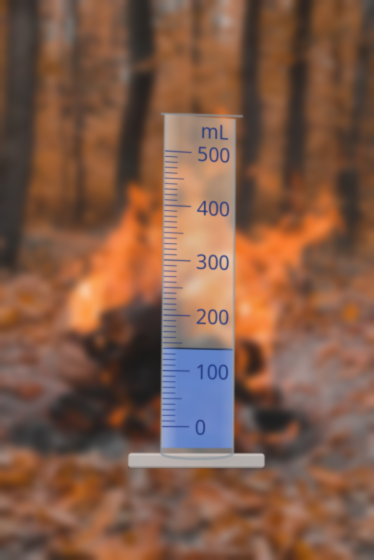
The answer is 140 mL
